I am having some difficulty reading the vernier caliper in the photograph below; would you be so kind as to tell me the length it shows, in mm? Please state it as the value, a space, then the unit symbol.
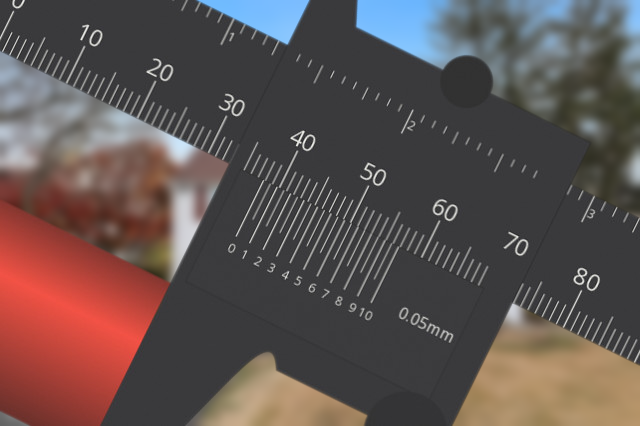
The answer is 37.8 mm
